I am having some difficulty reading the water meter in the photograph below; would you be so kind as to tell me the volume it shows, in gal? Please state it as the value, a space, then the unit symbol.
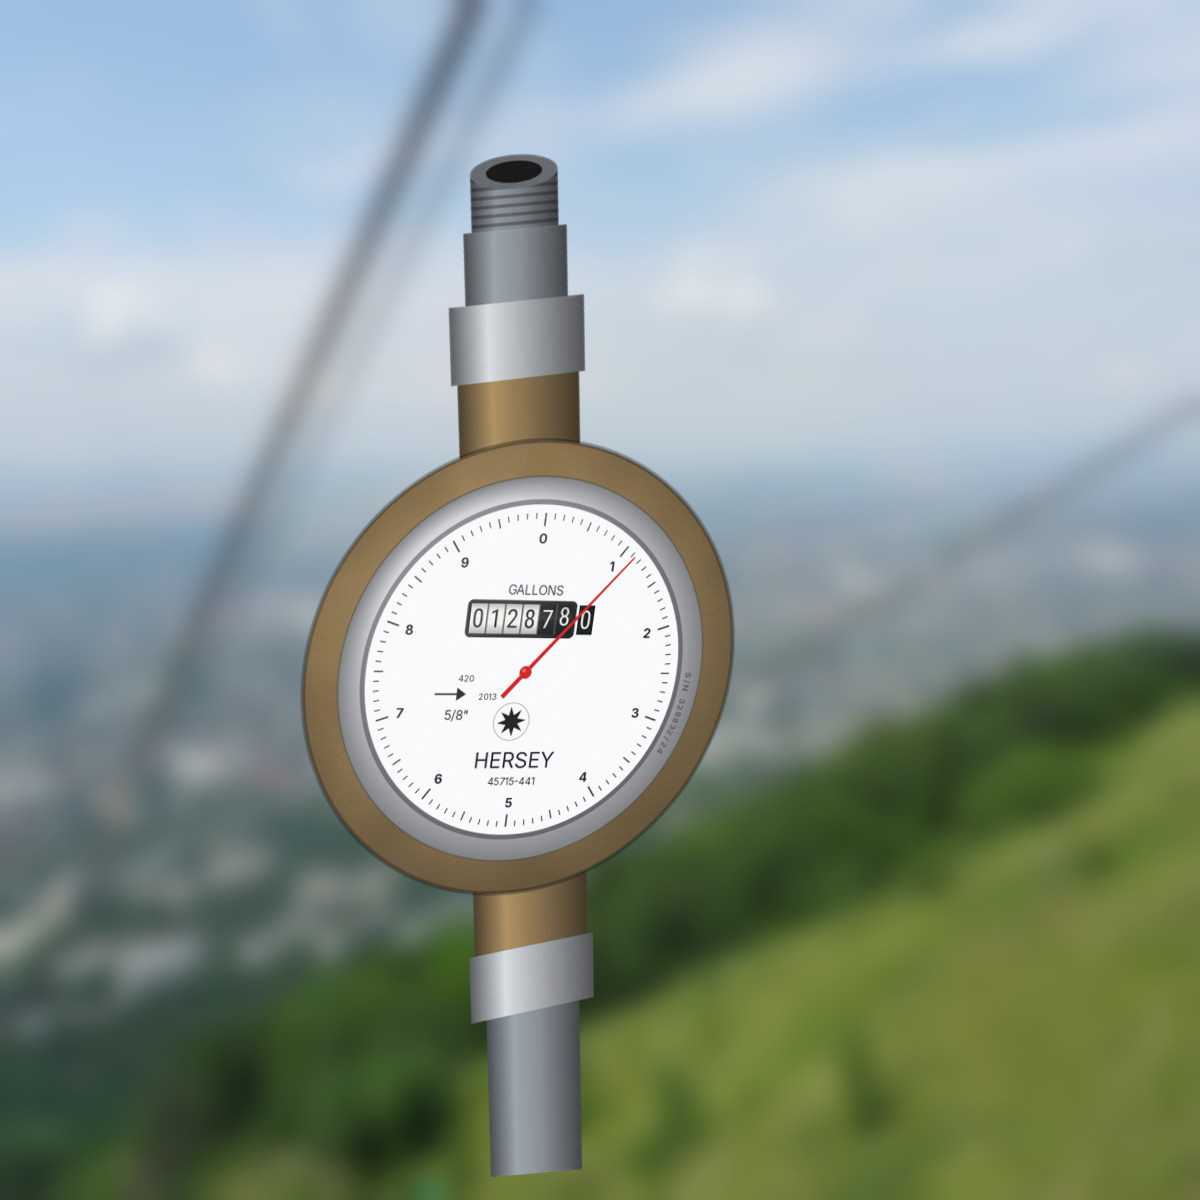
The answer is 128781.1 gal
